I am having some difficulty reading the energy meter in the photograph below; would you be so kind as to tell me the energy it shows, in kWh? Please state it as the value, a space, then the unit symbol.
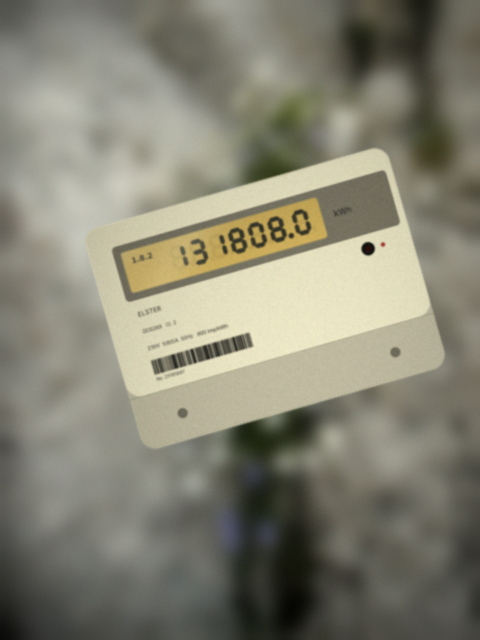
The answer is 131808.0 kWh
